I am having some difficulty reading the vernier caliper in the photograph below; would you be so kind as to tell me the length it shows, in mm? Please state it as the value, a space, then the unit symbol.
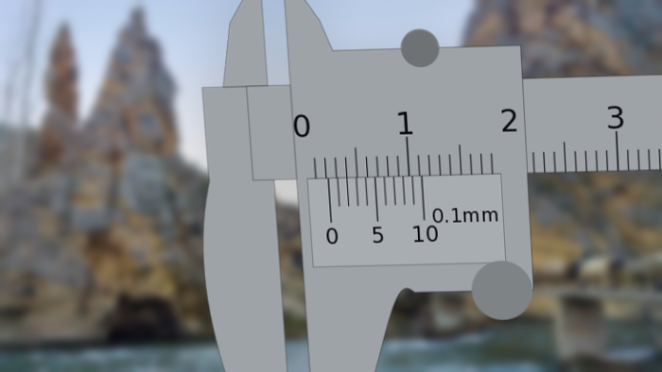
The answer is 2.2 mm
